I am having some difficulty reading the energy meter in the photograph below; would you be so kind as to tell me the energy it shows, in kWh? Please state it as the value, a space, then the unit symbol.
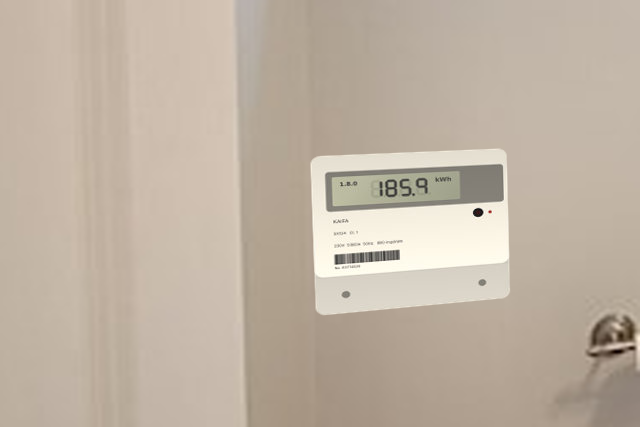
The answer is 185.9 kWh
